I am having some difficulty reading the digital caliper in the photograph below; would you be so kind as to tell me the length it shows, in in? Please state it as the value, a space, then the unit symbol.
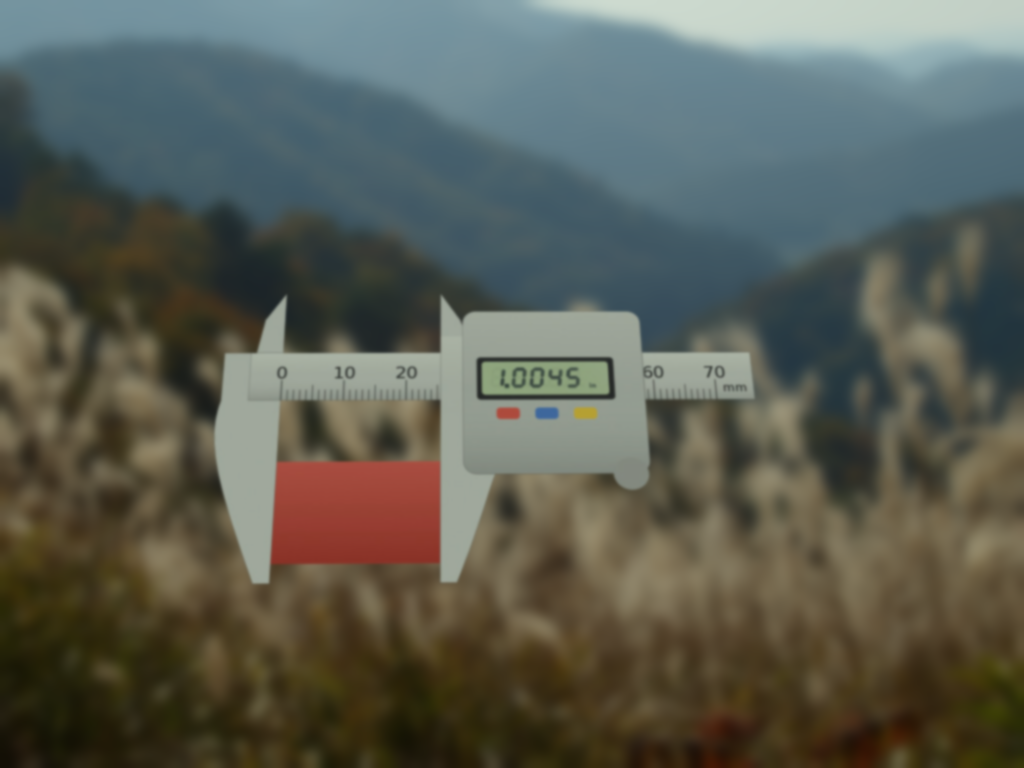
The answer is 1.0045 in
